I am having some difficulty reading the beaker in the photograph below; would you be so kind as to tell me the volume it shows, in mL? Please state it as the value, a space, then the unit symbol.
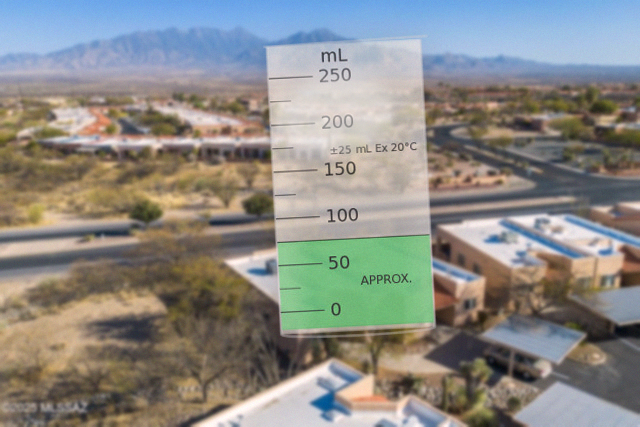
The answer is 75 mL
